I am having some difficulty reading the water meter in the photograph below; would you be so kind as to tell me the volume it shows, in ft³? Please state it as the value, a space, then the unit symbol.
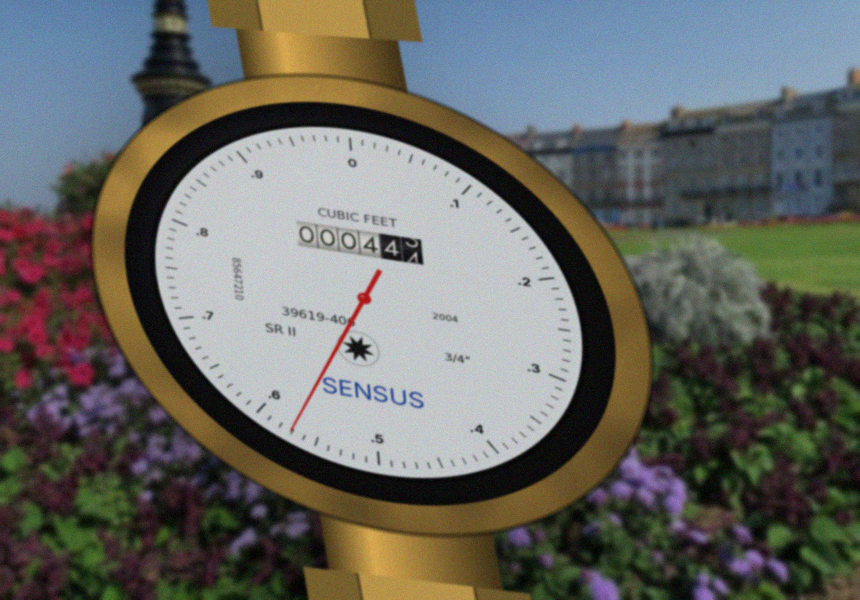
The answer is 443.57 ft³
